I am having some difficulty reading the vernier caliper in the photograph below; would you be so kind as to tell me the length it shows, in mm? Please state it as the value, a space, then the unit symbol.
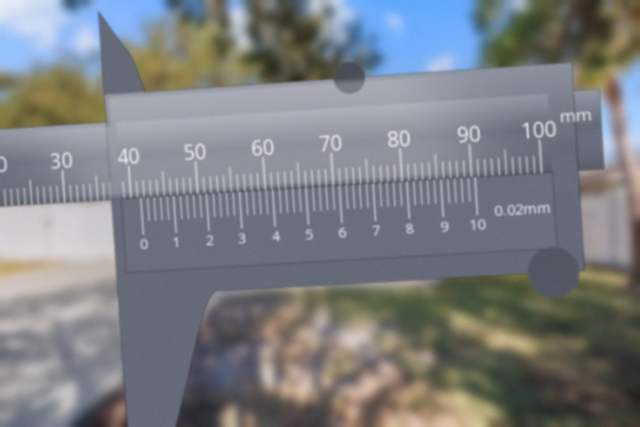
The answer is 41.5 mm
